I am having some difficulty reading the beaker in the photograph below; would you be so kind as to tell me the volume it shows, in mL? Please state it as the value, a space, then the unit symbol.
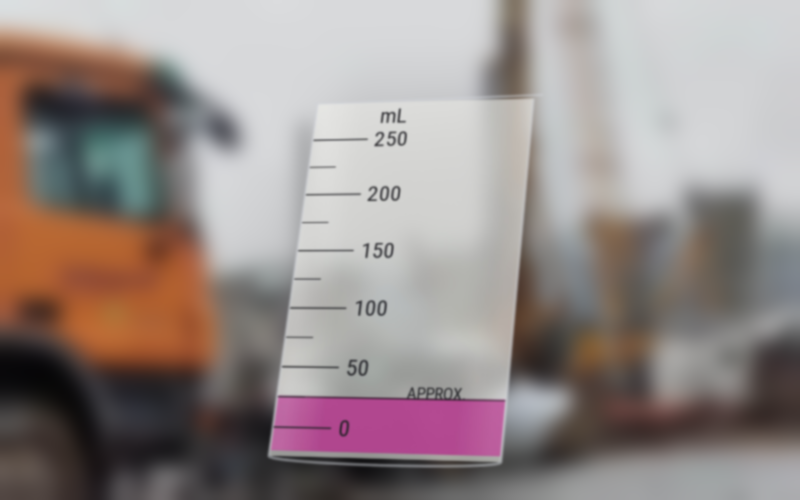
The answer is 25 mL
